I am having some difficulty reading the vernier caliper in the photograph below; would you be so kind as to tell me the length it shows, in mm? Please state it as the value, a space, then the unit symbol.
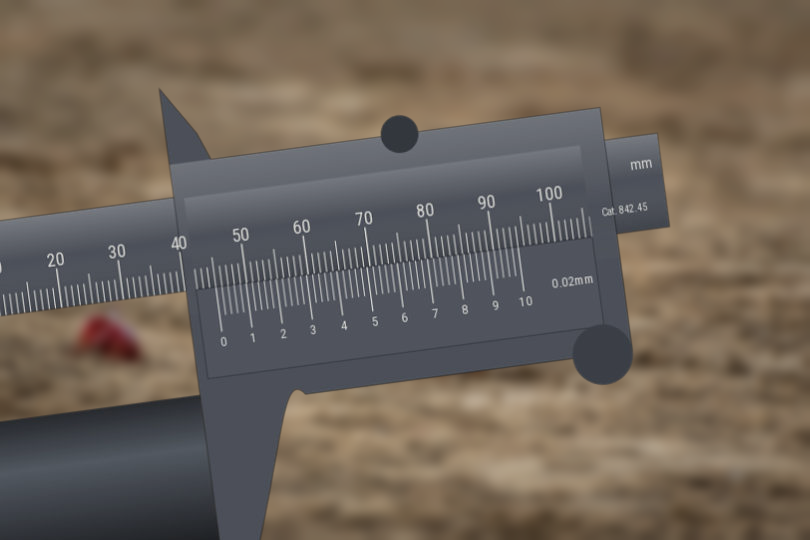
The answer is 45.0 mm
